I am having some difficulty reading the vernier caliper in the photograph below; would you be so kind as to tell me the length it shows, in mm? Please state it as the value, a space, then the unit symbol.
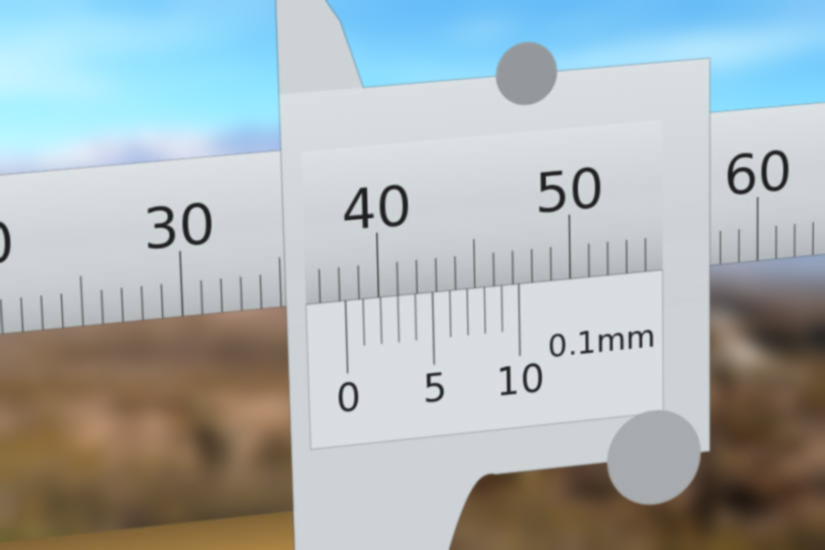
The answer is 38.3 mm
